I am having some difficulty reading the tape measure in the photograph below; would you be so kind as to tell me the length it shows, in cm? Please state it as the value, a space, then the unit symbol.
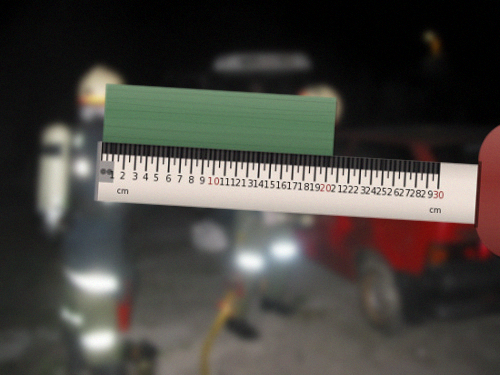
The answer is 20.5 cm
